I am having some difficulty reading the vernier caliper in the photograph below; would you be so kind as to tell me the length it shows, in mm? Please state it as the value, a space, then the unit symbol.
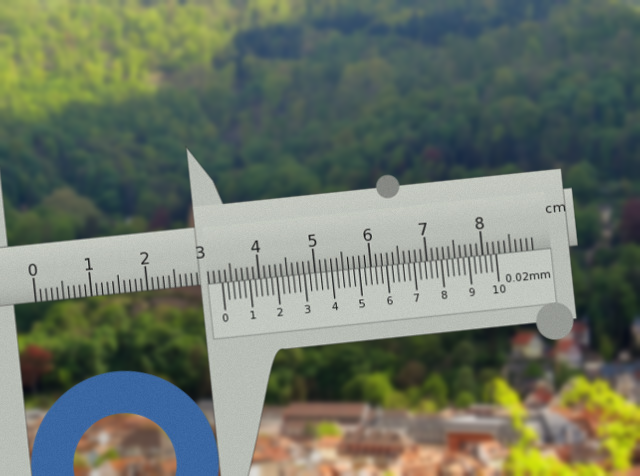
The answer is 33.4 mm
